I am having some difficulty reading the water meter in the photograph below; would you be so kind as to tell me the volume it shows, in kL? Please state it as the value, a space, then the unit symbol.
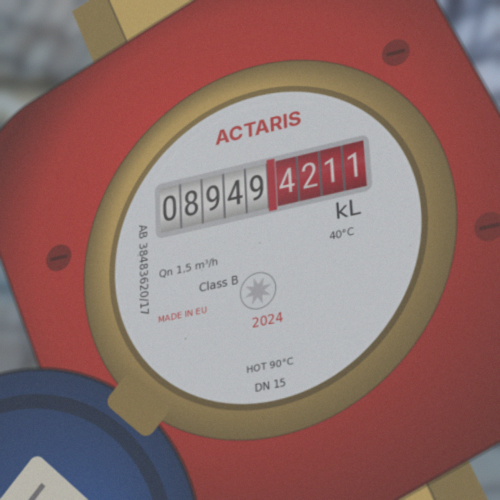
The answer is 8949.4211 kL
